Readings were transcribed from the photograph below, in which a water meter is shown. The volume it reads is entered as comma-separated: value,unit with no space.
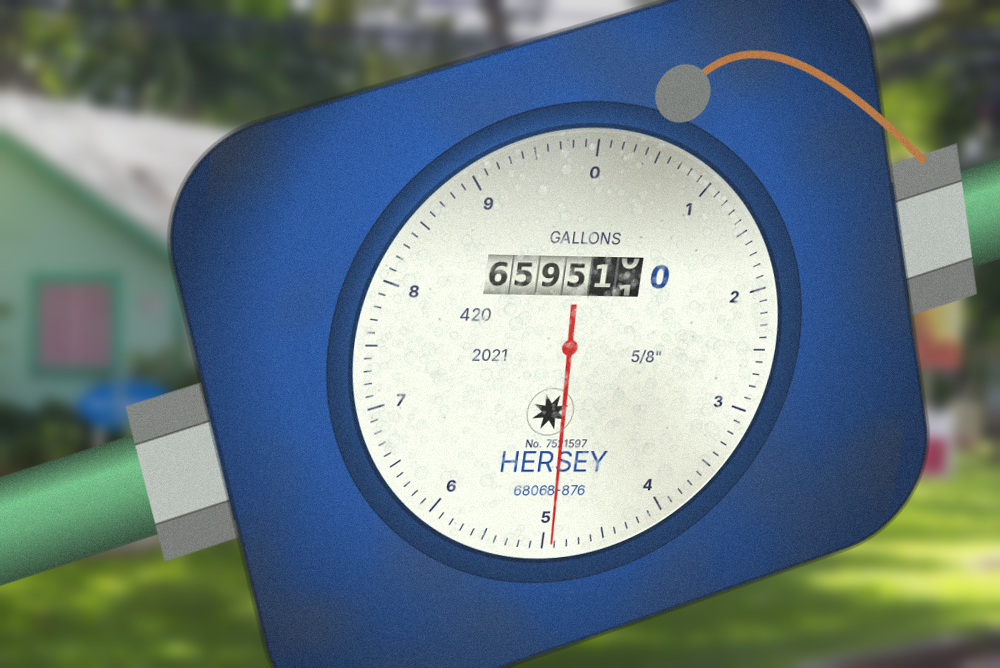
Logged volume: 6595104.9,gal
